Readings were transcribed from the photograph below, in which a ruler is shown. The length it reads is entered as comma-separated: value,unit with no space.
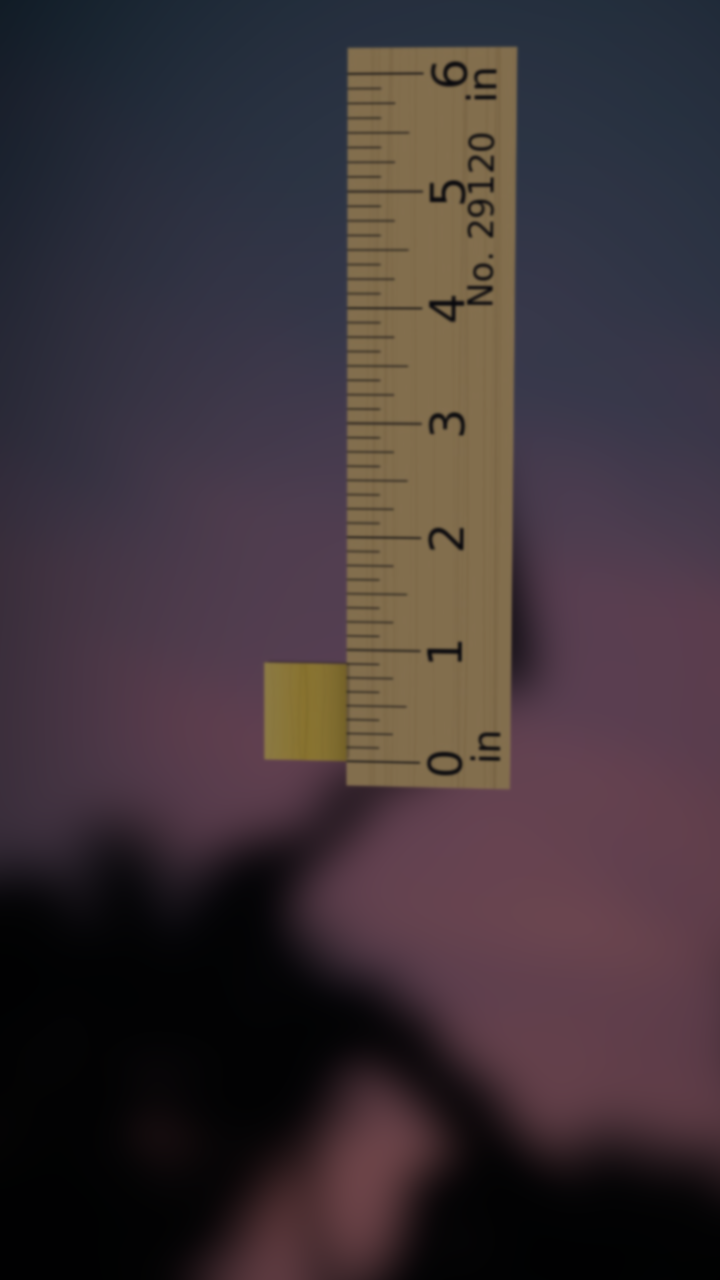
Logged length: 0.875,in
